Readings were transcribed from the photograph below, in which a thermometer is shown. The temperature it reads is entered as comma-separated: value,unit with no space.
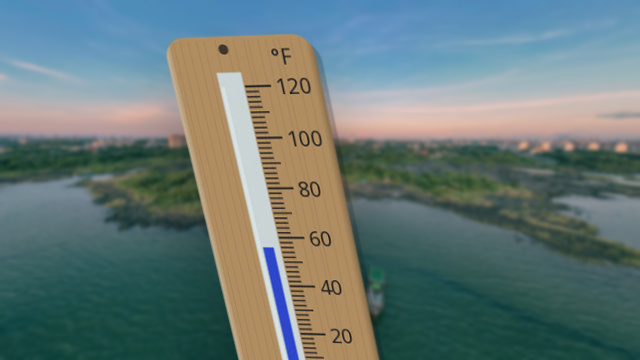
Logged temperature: 56,°F
